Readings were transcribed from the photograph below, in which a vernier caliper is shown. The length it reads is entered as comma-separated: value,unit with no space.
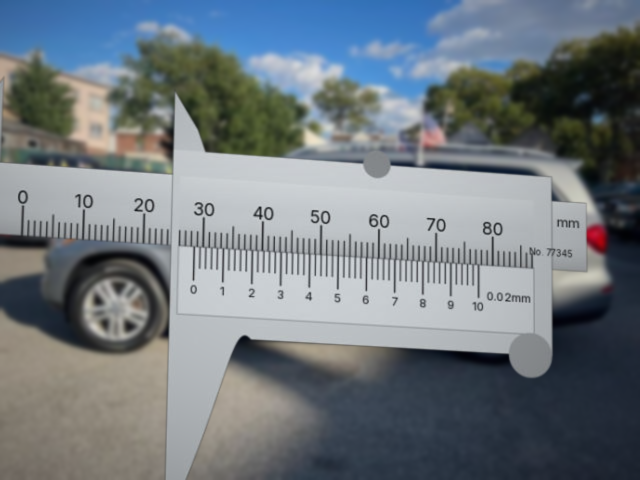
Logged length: 28.5,mm
